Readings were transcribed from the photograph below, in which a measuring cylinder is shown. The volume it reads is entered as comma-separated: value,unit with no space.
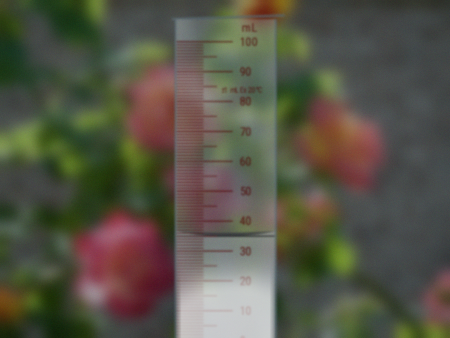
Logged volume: 35,mL
